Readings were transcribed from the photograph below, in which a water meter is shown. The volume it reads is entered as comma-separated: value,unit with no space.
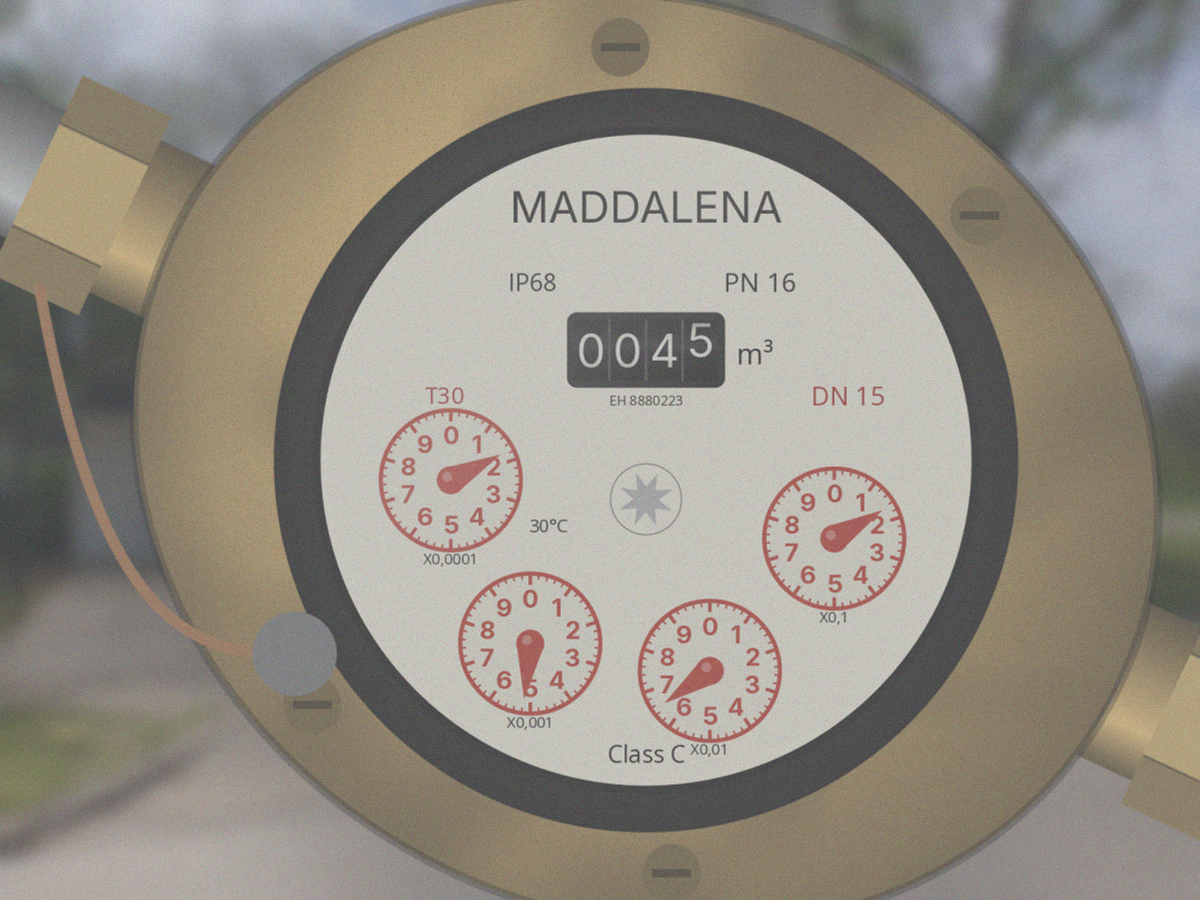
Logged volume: 45.1651,m³
